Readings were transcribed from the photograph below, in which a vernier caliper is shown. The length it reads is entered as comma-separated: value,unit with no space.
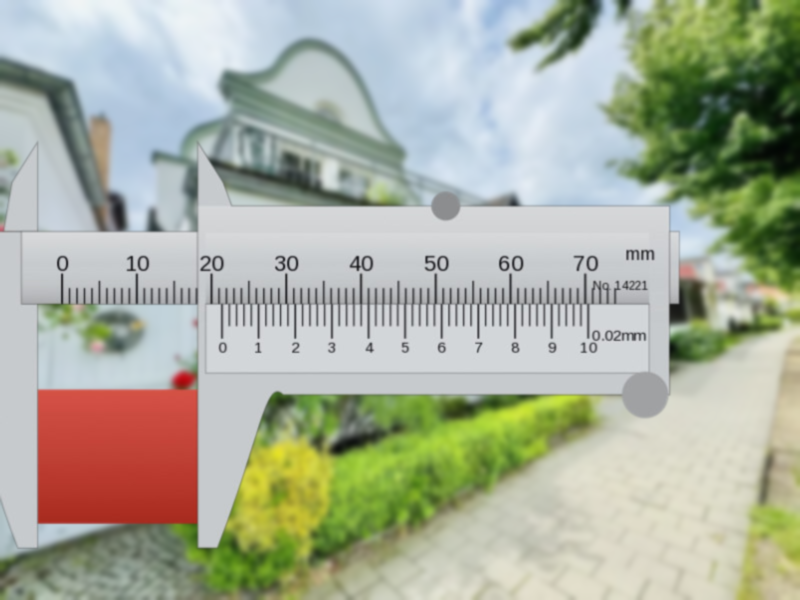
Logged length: 21.4,mm
